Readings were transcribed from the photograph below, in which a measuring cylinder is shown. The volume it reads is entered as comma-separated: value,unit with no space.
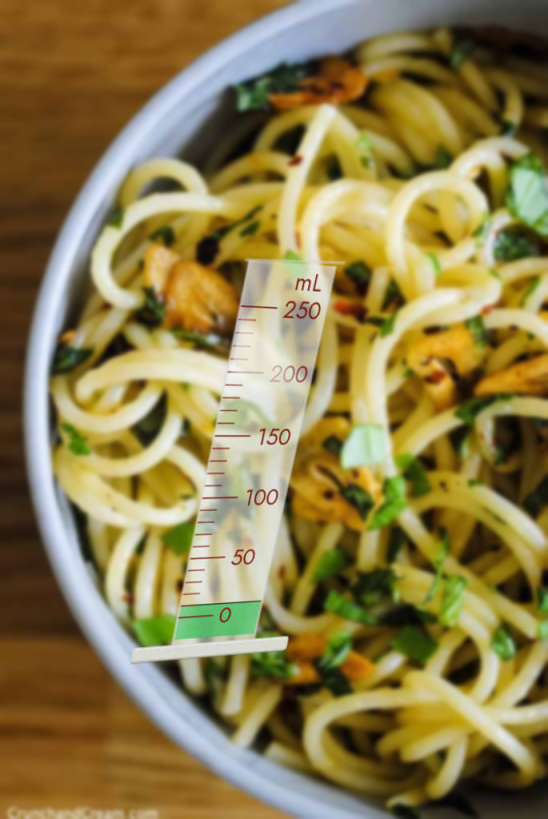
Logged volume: 10,mL
